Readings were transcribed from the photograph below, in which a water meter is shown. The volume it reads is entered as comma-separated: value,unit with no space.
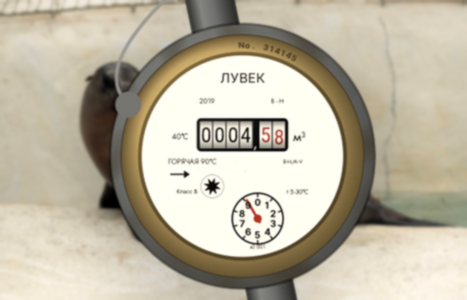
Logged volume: 4.579,m³
